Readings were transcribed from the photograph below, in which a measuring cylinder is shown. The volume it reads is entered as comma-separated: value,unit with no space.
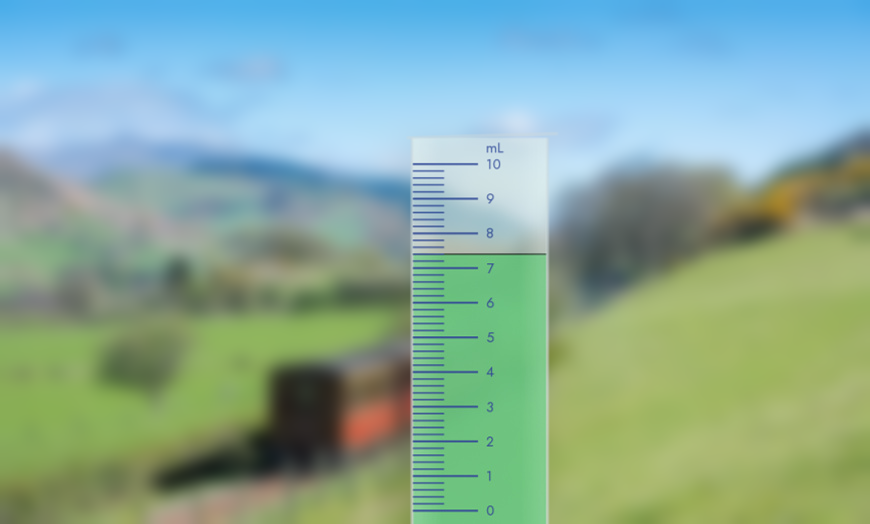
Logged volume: 7.4,mL
